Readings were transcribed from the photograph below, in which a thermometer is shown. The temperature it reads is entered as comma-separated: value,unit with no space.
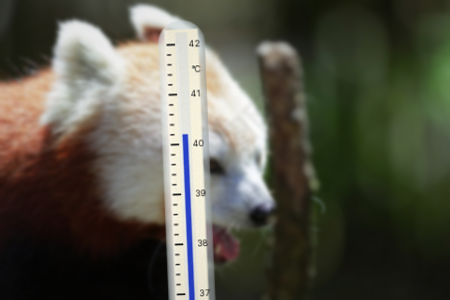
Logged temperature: 40.2,°C
